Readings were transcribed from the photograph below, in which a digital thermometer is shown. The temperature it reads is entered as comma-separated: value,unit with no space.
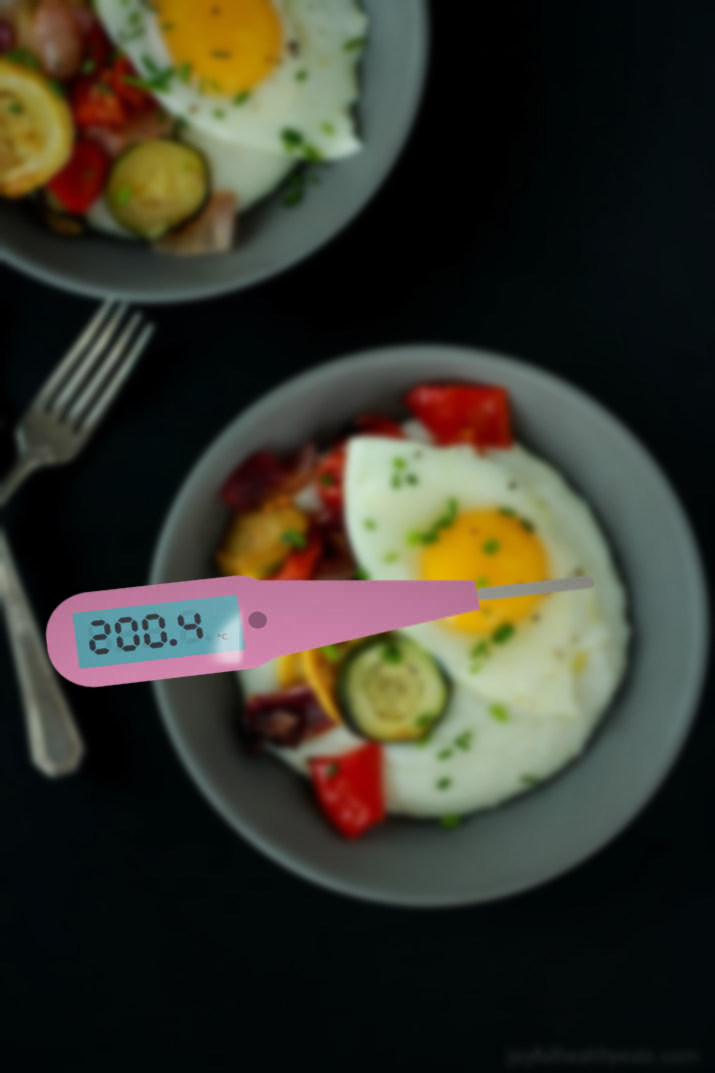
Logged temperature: 200.4,°C
